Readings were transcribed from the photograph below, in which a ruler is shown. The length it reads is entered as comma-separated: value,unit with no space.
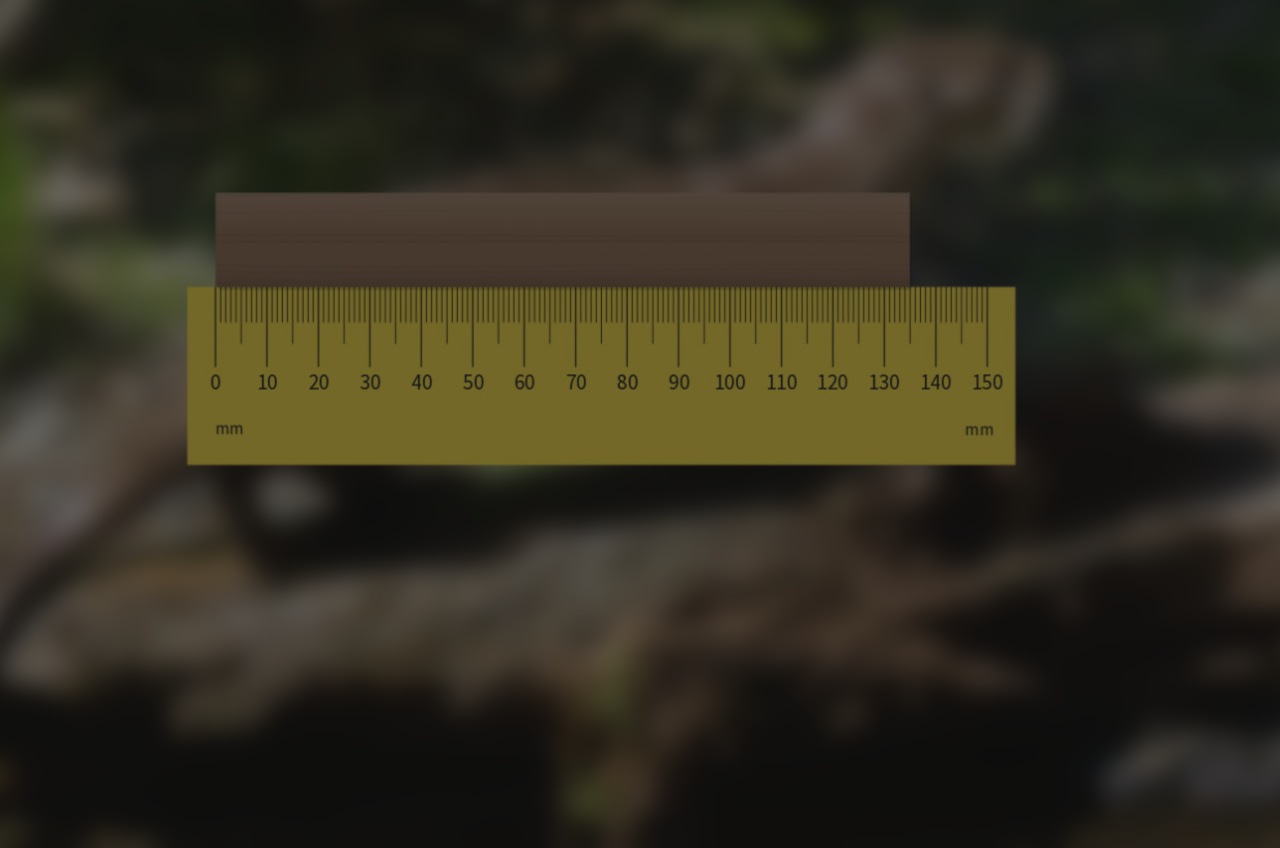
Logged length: 135,mm
